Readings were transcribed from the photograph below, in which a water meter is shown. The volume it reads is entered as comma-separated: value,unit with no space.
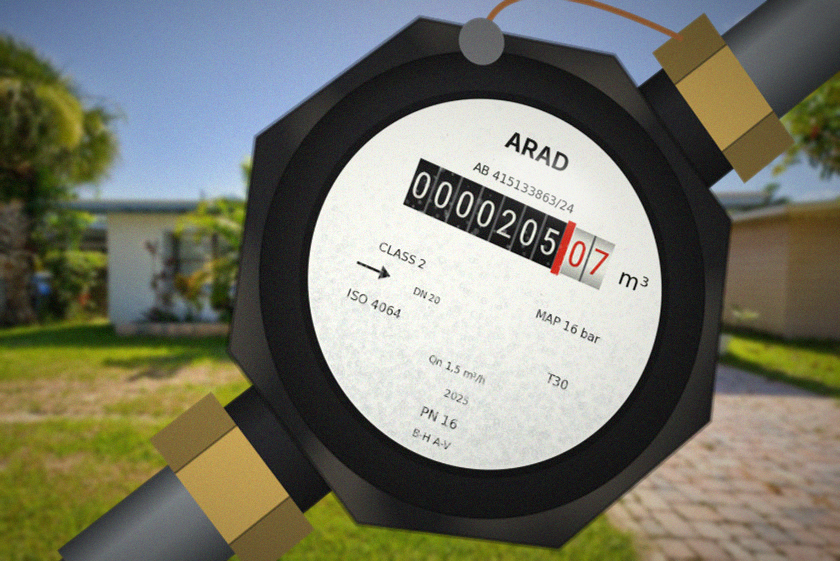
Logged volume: 205.07,m³
